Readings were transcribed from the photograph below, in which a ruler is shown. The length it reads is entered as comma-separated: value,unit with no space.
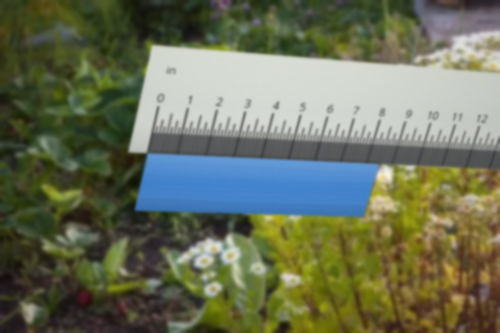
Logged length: 8.5,in
